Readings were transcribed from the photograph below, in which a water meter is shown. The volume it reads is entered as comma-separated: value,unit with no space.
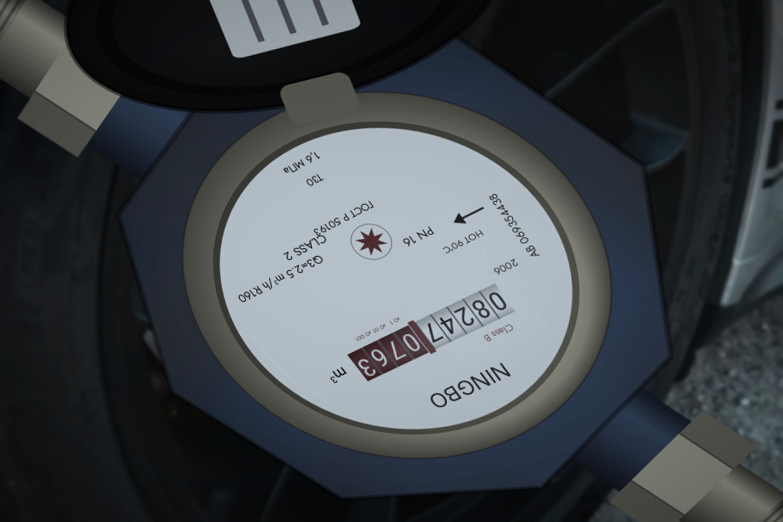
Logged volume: 8247.0763,m³
